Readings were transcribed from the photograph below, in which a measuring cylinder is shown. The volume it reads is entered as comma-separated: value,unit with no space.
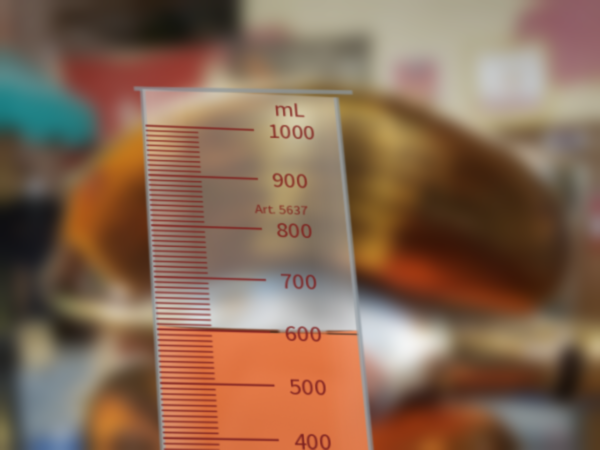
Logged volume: 600,mL
